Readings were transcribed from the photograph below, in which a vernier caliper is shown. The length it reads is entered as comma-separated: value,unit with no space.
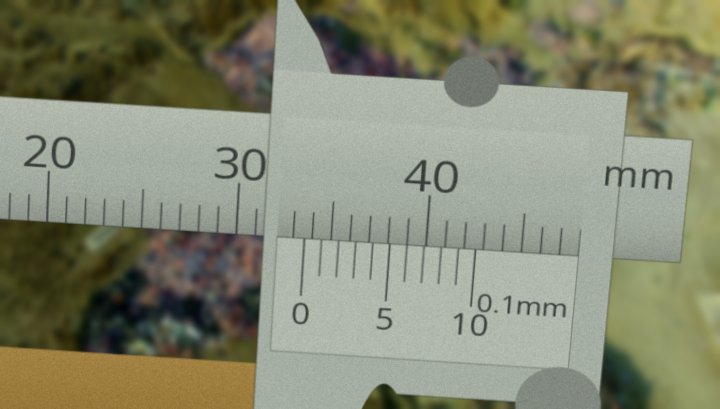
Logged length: 33.6,mm
